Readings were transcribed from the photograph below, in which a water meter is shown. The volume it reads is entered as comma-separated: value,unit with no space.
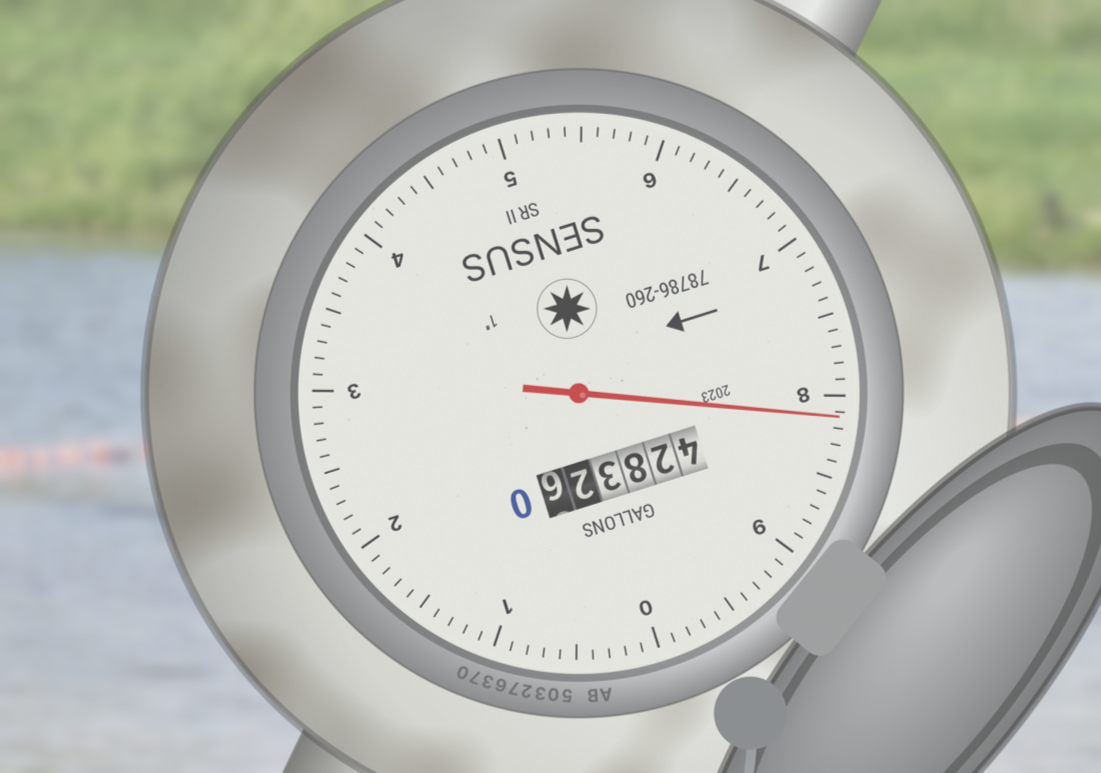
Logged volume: 4283258.1,gal
